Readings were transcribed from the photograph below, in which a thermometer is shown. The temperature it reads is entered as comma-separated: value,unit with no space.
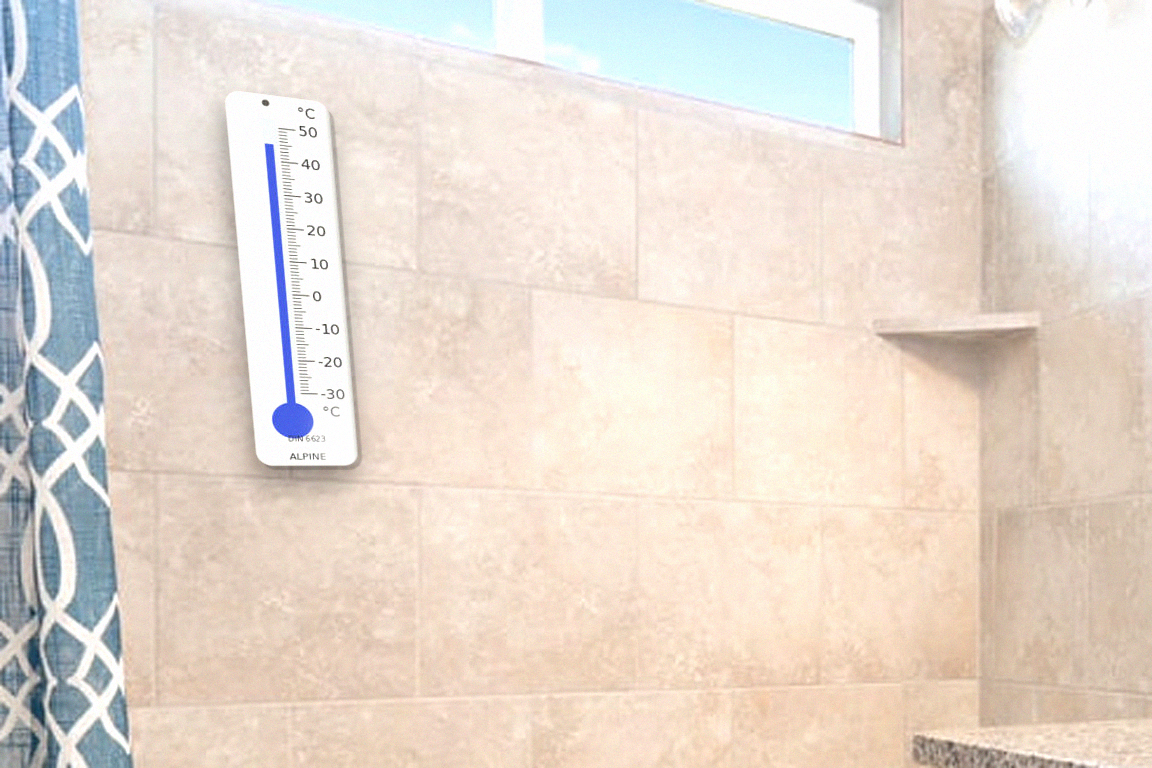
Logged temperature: 45,°C
